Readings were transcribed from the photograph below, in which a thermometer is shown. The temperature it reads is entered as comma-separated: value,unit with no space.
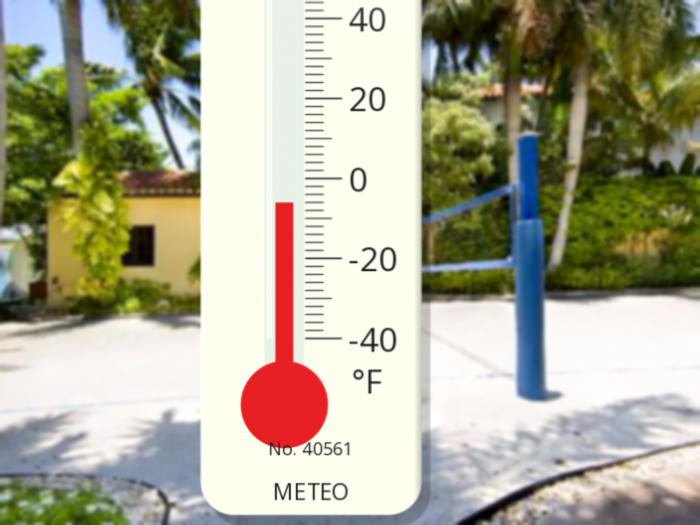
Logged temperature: -6,°F
